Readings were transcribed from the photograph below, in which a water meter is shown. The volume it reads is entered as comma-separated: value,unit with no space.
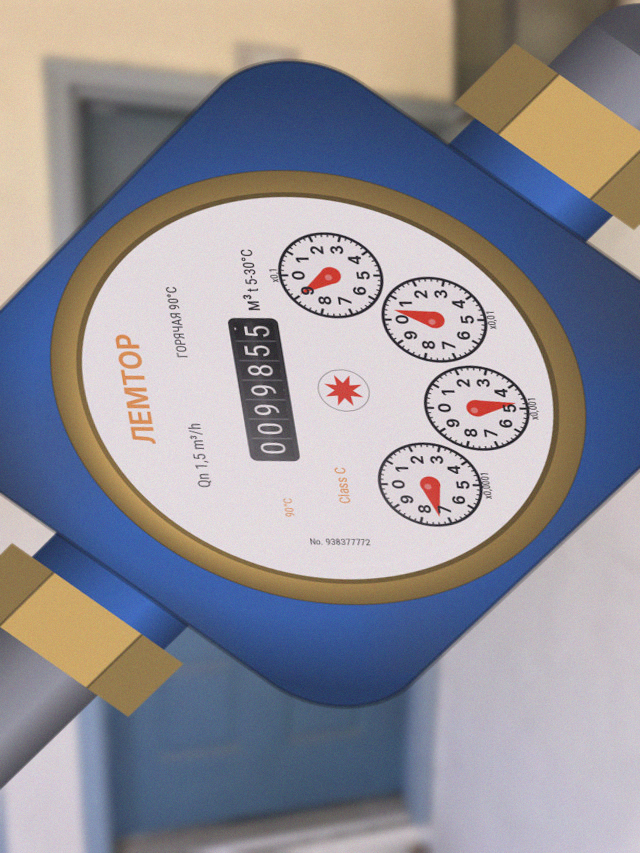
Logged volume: 99854.9047,m³
